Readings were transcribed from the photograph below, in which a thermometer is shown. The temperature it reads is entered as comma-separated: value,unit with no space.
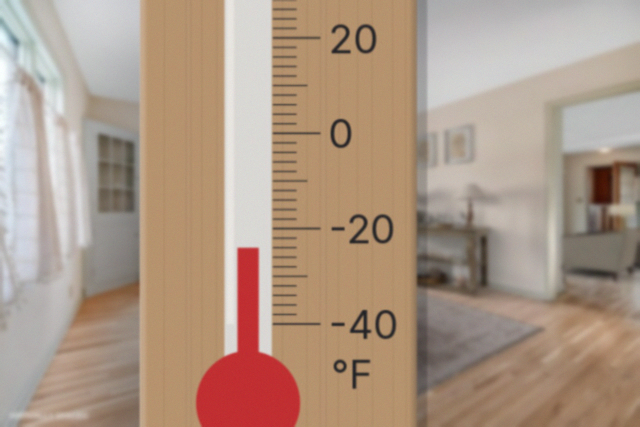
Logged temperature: -24,°F
